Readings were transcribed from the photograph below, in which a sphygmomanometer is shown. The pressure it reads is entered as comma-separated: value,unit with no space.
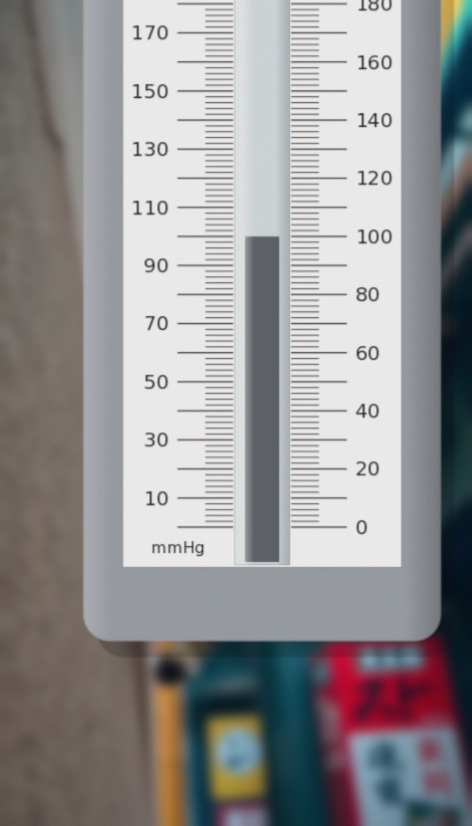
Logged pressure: 100,mmHg
